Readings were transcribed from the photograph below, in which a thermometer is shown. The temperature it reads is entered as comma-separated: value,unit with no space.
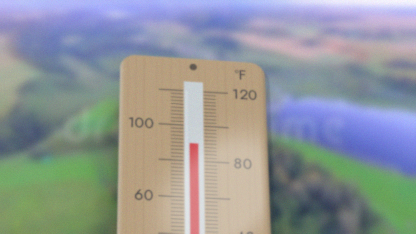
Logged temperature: 90,°F
